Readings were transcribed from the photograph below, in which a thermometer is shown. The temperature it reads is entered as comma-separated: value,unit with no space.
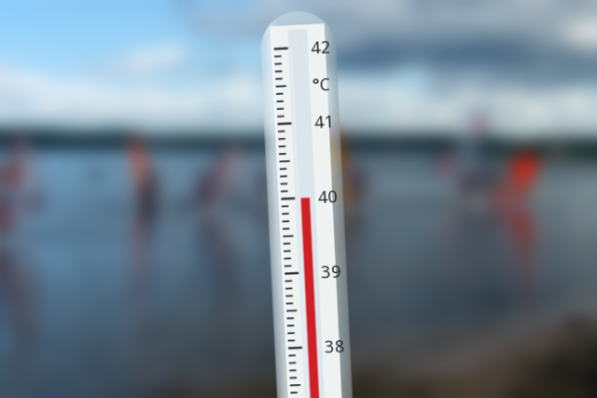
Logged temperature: 40,°C
